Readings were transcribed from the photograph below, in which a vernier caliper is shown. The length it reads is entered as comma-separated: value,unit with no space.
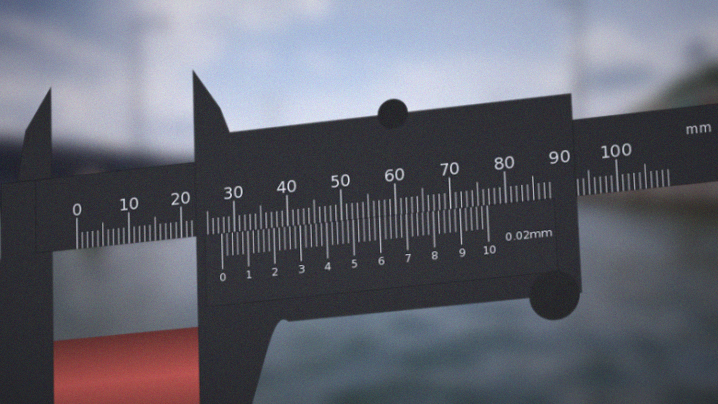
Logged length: 27.6,mm
